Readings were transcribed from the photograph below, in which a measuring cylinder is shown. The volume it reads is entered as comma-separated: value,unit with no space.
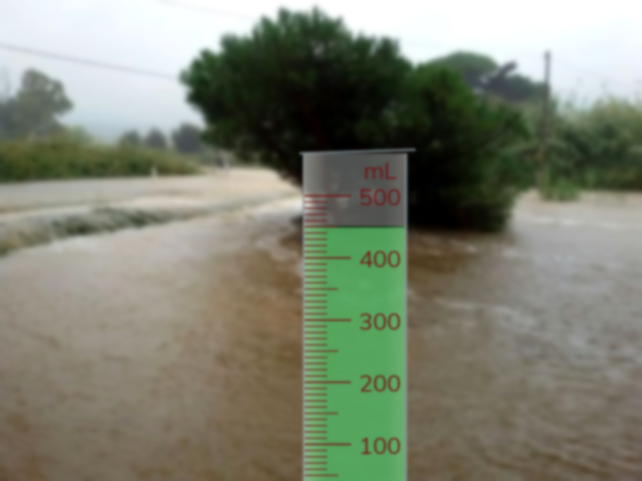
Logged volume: 450,mL
